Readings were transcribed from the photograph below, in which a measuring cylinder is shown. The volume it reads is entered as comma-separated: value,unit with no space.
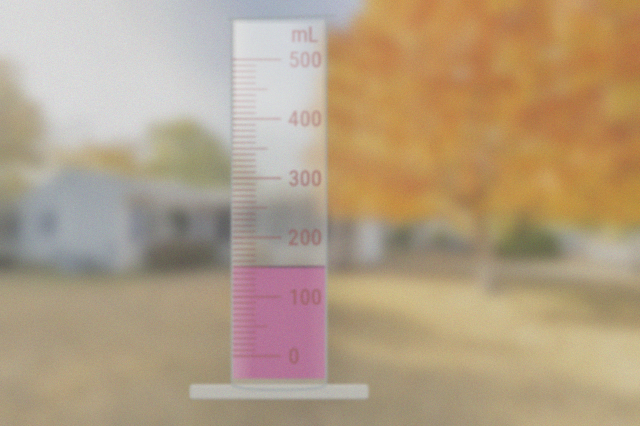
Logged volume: 150,mL
